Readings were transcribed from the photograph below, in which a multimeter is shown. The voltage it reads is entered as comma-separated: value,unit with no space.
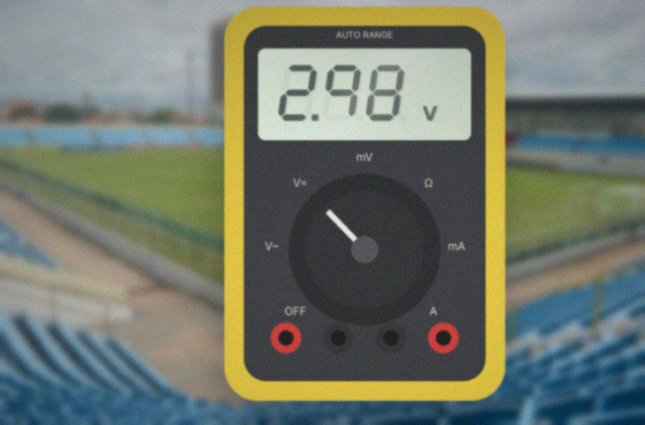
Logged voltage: 2.98,V
